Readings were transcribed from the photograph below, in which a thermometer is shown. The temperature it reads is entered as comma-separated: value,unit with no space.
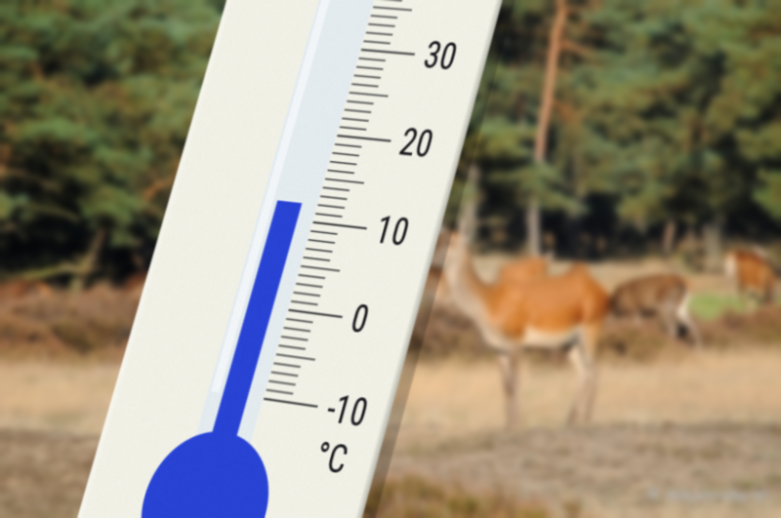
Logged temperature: 12,°C
